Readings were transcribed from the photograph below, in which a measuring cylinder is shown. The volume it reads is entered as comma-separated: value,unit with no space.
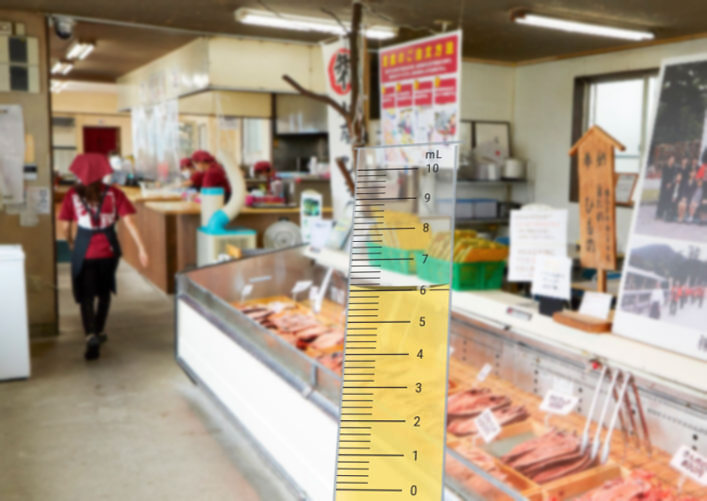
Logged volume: 6,mL
